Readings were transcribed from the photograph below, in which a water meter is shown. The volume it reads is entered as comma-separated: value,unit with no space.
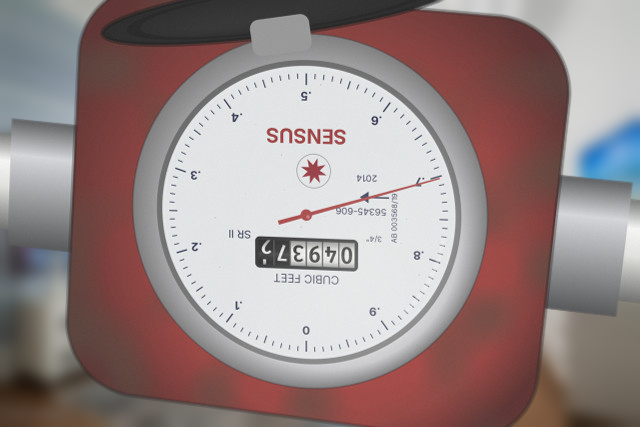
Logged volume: 49371.70,ft³
